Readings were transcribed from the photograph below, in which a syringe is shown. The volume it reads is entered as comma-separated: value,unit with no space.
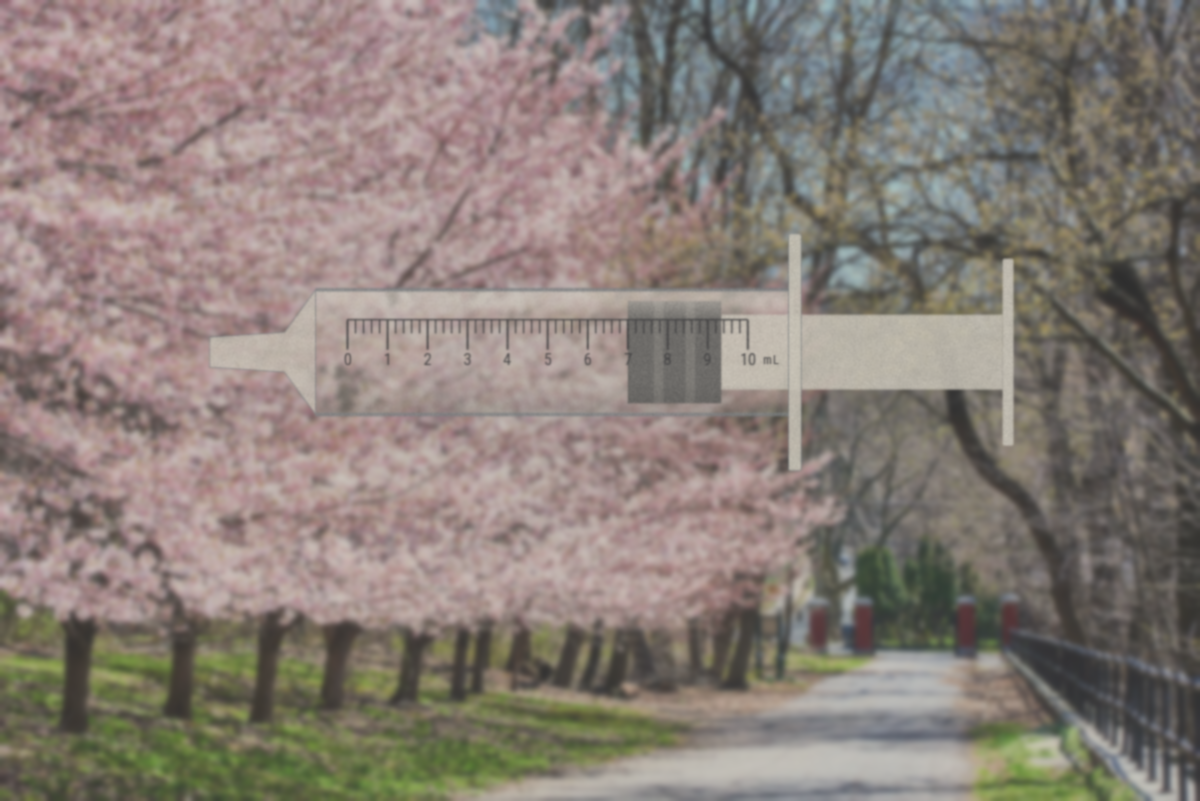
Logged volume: 7,mL
